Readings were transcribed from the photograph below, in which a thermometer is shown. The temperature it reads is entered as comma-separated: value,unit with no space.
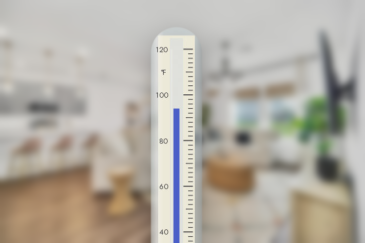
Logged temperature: 94,°F
